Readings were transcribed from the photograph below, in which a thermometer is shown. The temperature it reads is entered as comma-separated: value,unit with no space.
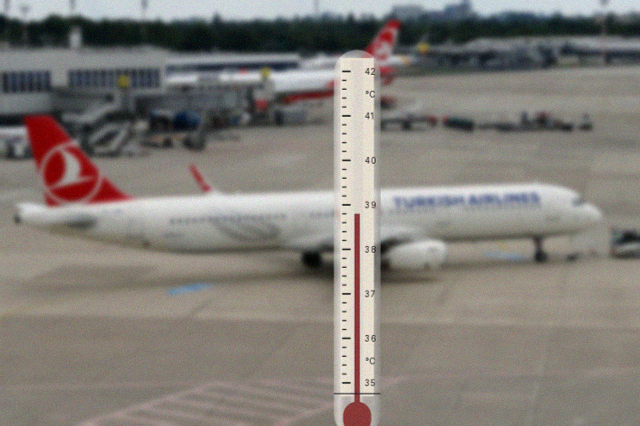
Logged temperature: 38.8,°C
